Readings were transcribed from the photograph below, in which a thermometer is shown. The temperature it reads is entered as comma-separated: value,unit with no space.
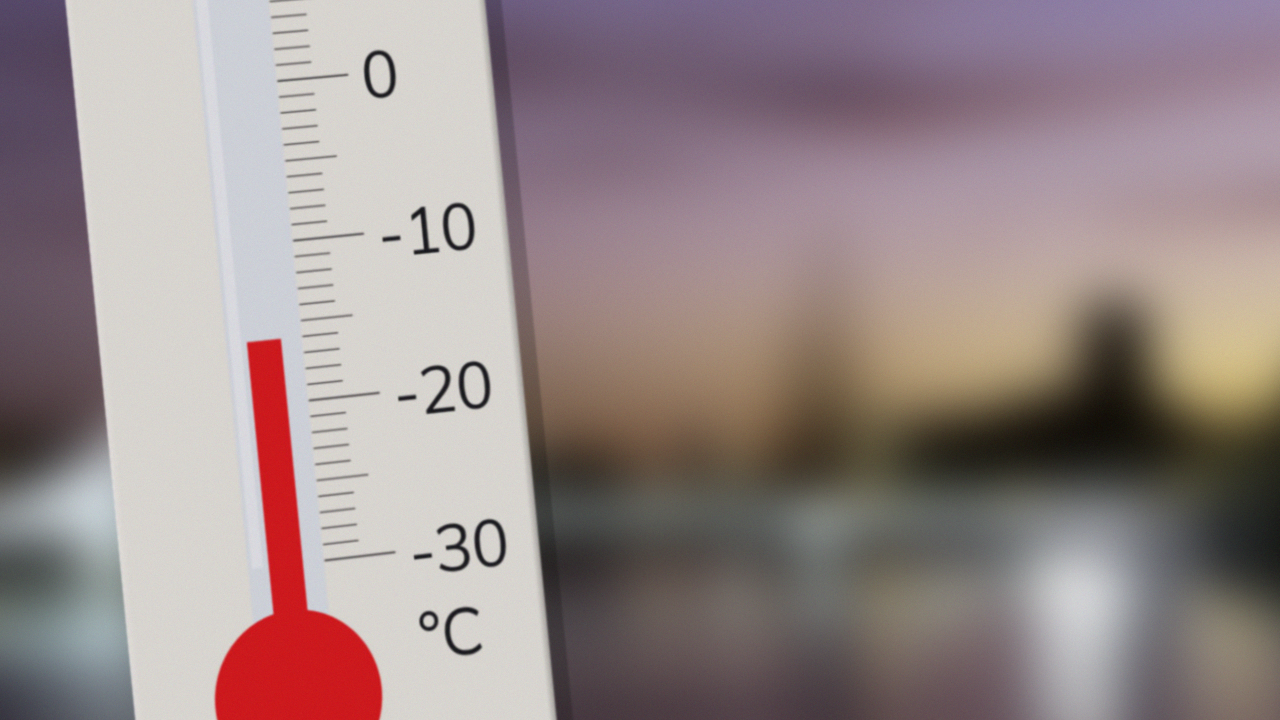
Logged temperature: -16,°C
